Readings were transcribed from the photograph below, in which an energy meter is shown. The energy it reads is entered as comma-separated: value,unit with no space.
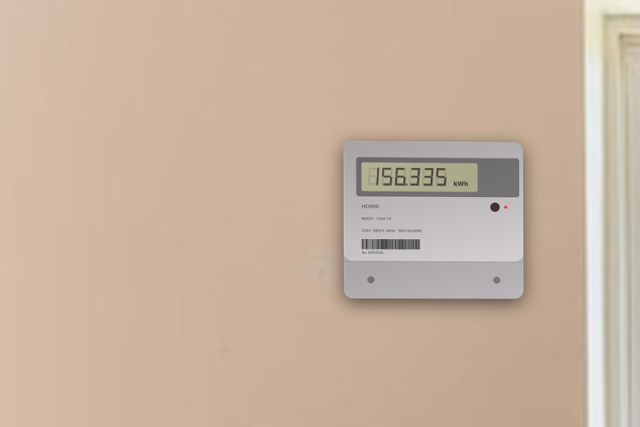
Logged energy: 156.335,kWh
